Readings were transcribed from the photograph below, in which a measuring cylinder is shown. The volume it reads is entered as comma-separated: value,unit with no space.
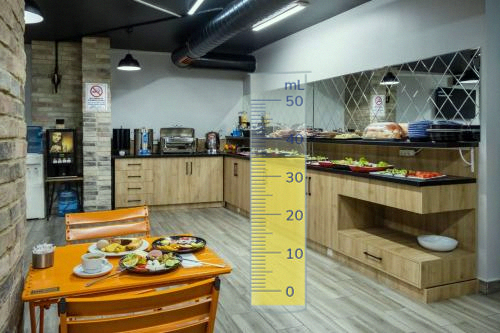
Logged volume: 35,mL
